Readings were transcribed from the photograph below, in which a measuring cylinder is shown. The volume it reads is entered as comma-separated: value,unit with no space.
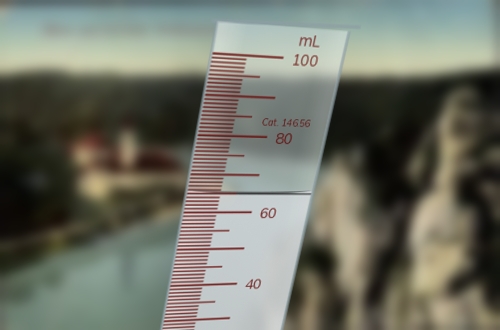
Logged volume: 65,mL
